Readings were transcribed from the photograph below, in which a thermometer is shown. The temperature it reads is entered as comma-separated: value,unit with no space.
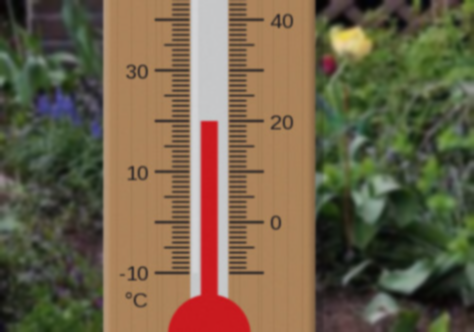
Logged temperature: 20,°C
